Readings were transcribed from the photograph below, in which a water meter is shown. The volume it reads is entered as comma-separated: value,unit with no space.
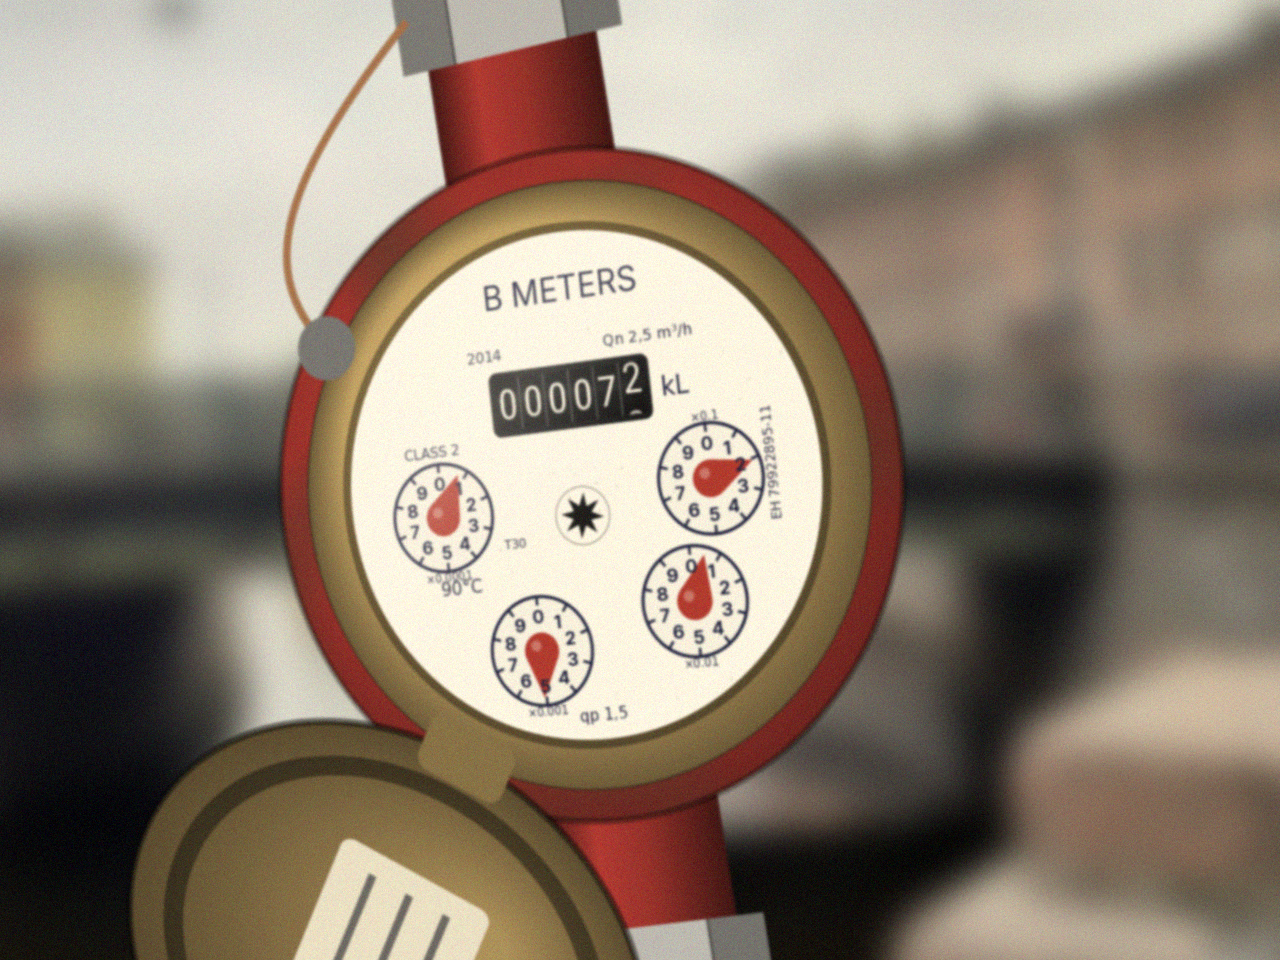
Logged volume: 72.2050,kL
